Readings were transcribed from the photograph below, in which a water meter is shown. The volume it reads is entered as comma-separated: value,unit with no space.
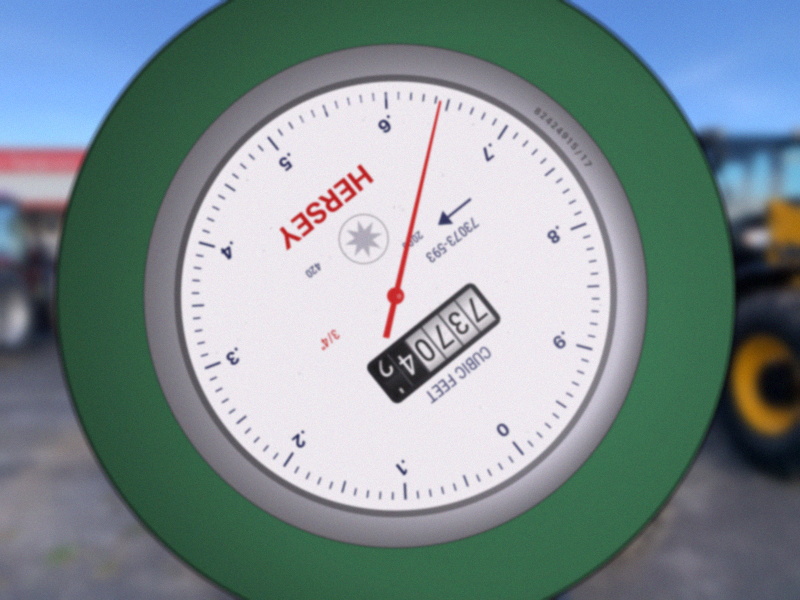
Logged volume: 737041.64,ft³
